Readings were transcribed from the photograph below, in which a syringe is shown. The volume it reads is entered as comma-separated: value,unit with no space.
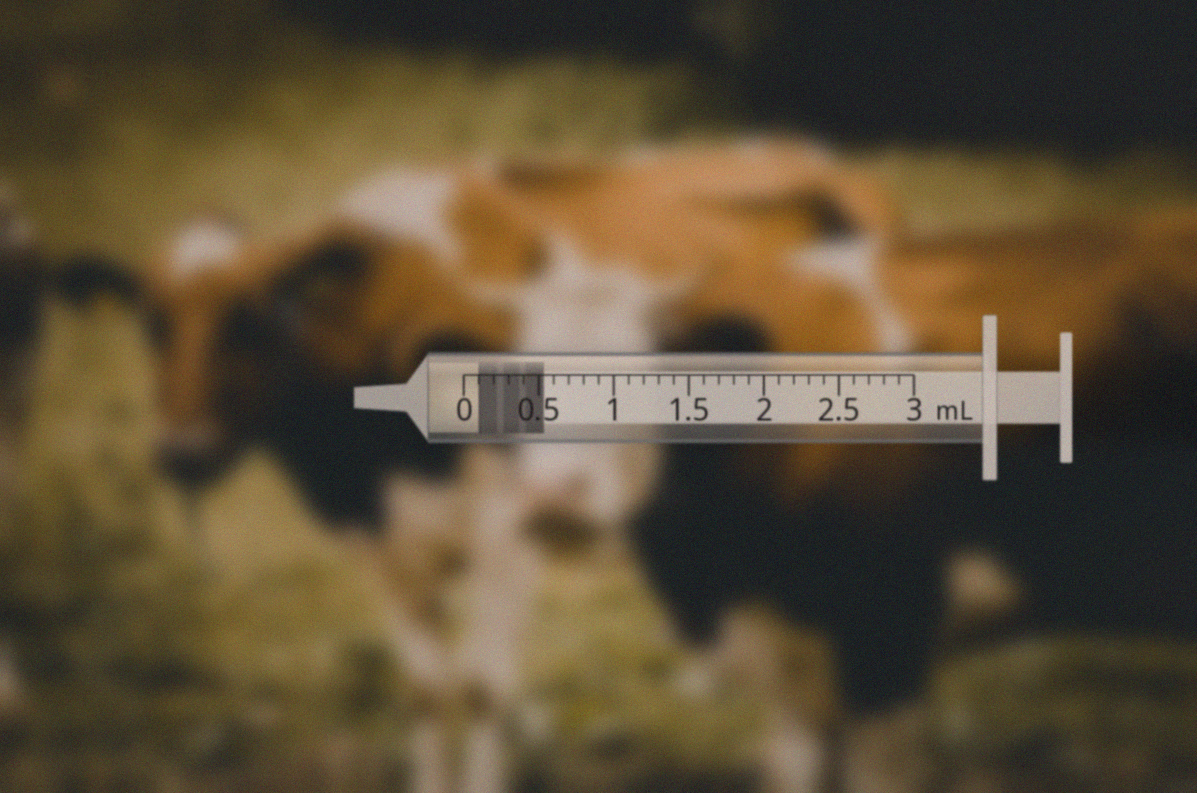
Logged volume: 0.1,mL
